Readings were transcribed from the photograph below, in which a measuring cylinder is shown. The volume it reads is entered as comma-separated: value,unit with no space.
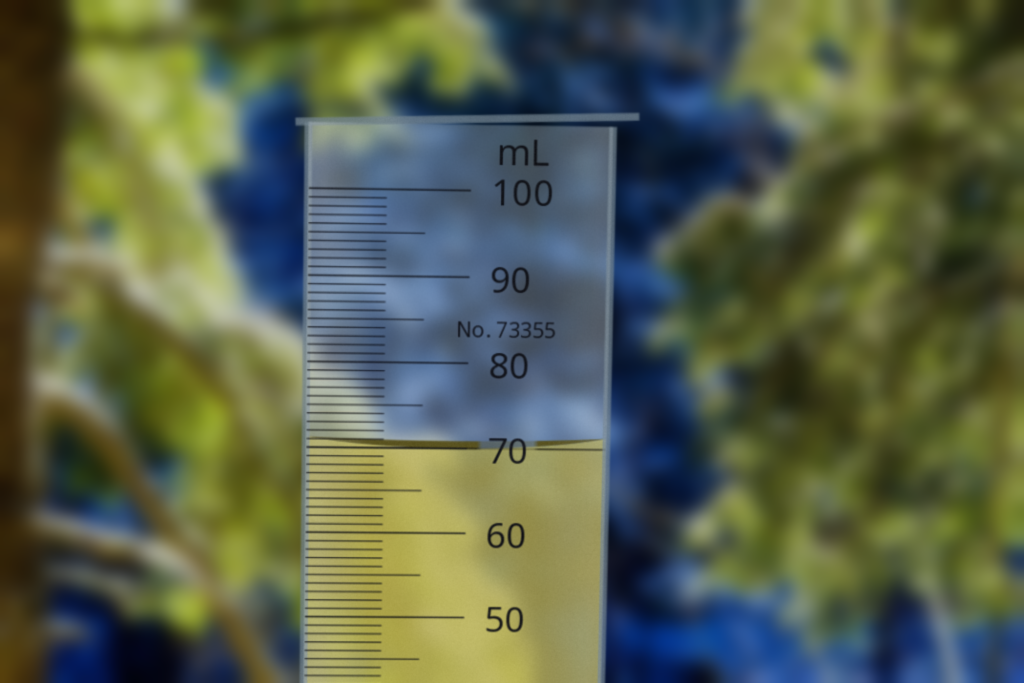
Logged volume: 70,mL
